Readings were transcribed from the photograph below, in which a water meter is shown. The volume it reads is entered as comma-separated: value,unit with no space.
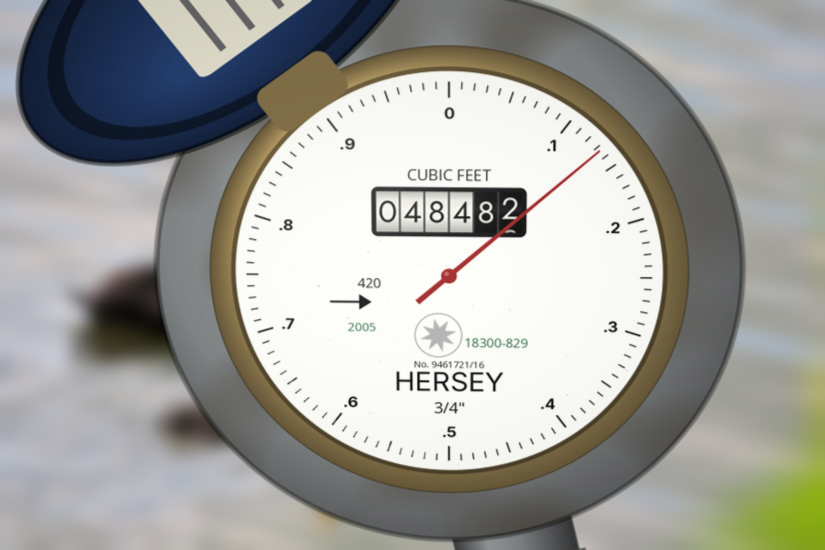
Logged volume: 48482.13,ft³
